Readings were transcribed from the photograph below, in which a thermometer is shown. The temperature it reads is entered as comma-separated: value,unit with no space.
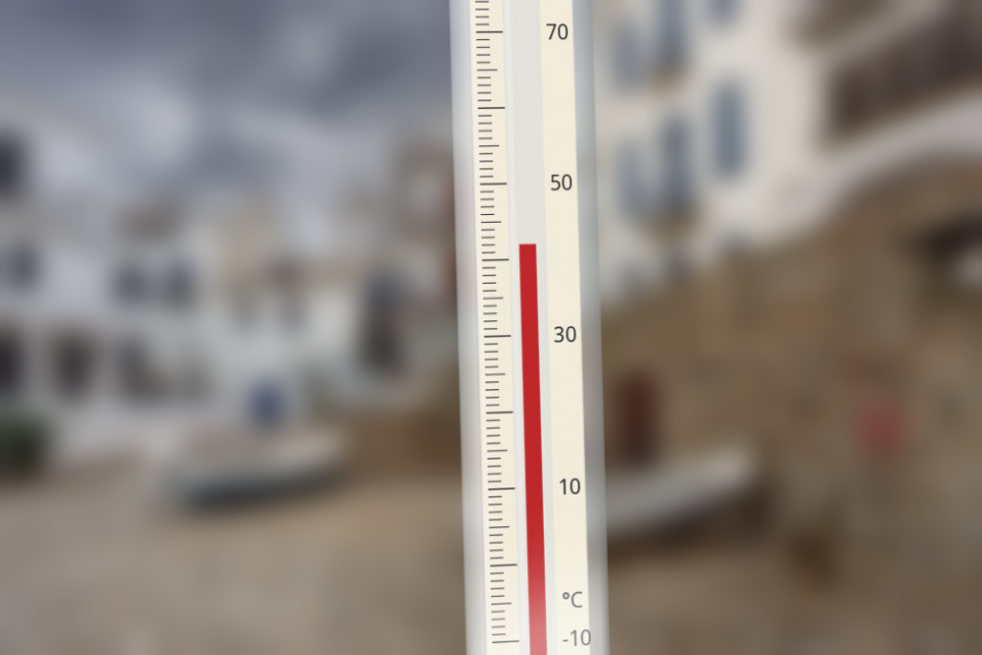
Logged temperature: 42,°C
